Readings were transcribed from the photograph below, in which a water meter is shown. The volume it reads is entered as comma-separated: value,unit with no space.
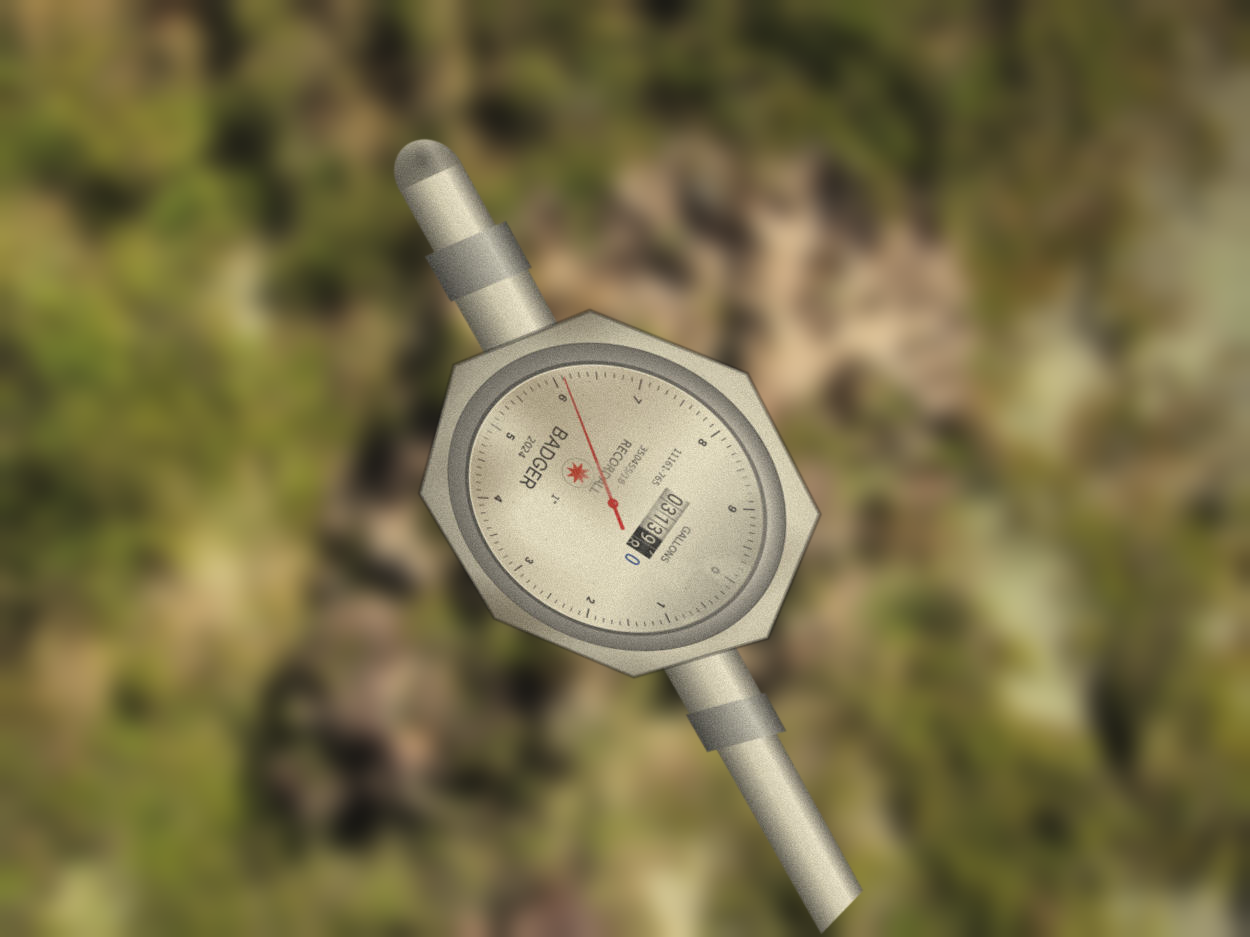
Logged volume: 313976.1,gal
